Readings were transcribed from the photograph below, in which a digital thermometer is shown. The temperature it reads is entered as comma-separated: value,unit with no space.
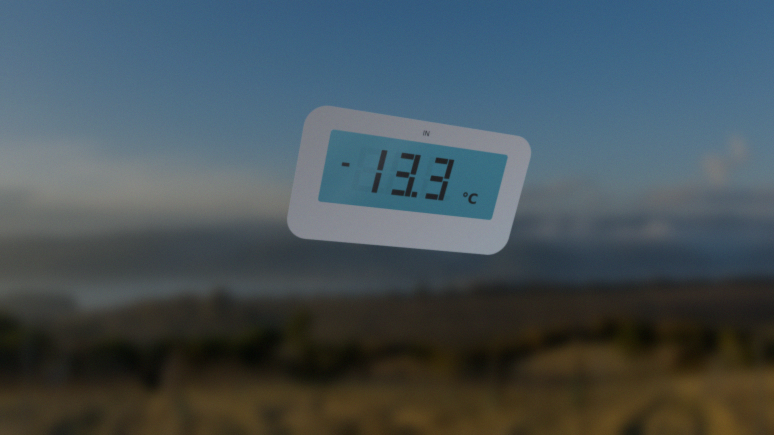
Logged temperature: -13.3,°C
